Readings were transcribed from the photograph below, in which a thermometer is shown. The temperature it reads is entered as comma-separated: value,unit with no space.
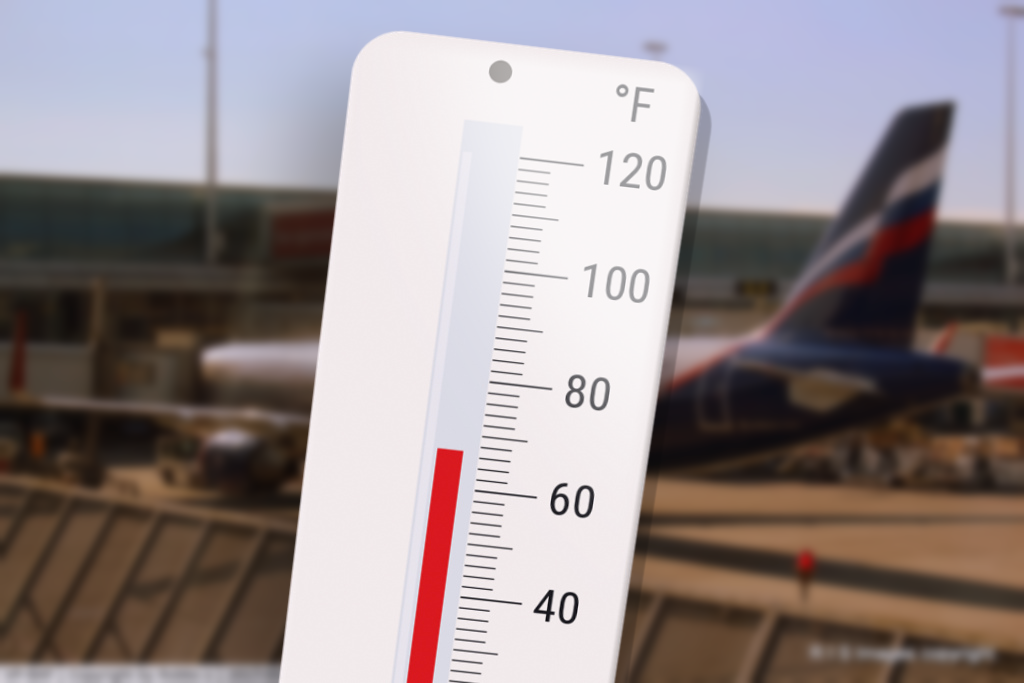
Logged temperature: 67,°F
